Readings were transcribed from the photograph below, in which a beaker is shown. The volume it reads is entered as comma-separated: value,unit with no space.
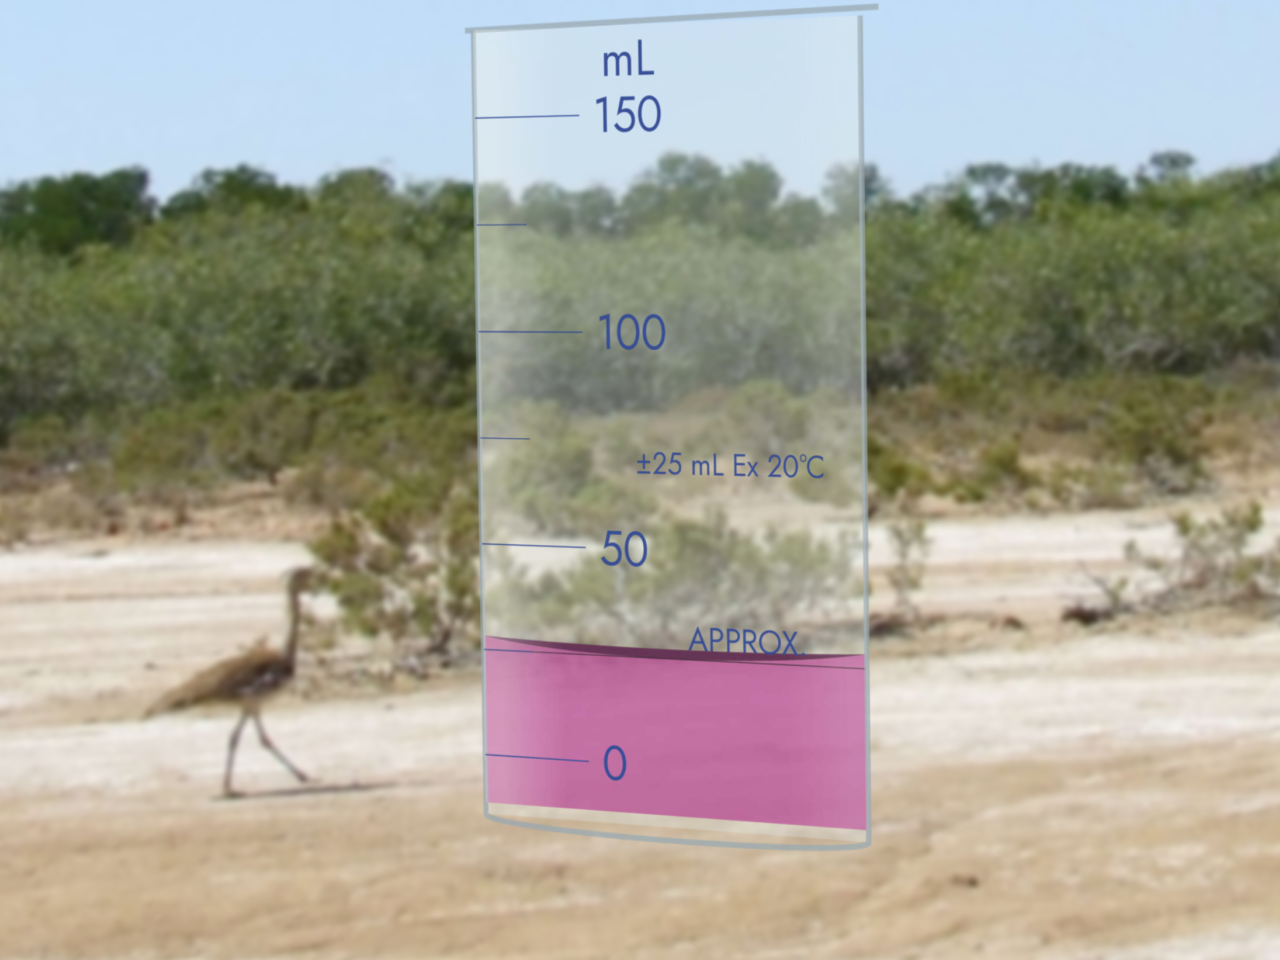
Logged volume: 25,mL
